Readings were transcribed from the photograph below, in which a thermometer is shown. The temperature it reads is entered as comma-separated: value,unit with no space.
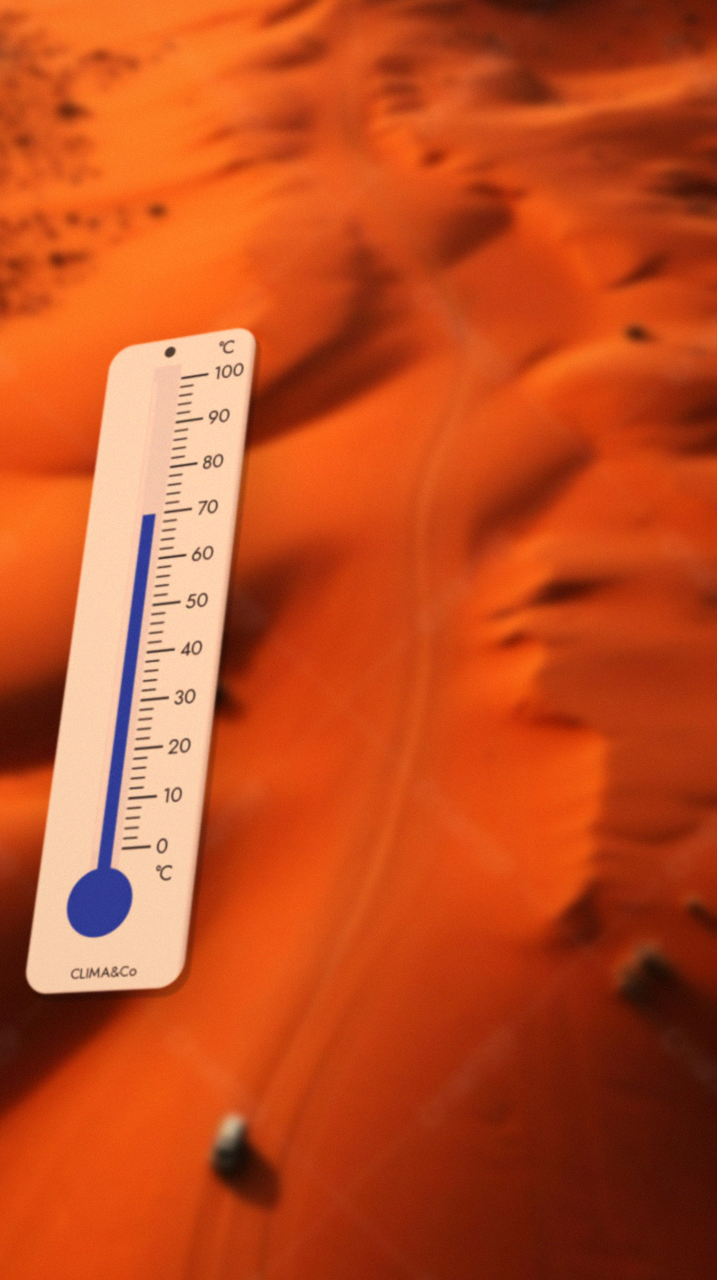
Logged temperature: 70,°C
